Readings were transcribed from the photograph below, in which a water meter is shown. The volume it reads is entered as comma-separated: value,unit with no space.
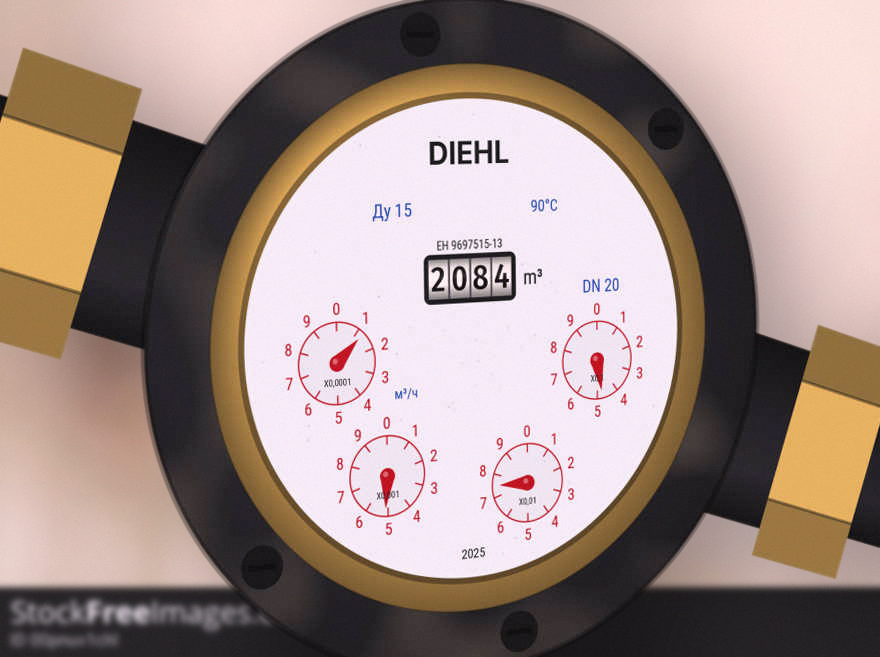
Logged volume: 2084.4751,m³
